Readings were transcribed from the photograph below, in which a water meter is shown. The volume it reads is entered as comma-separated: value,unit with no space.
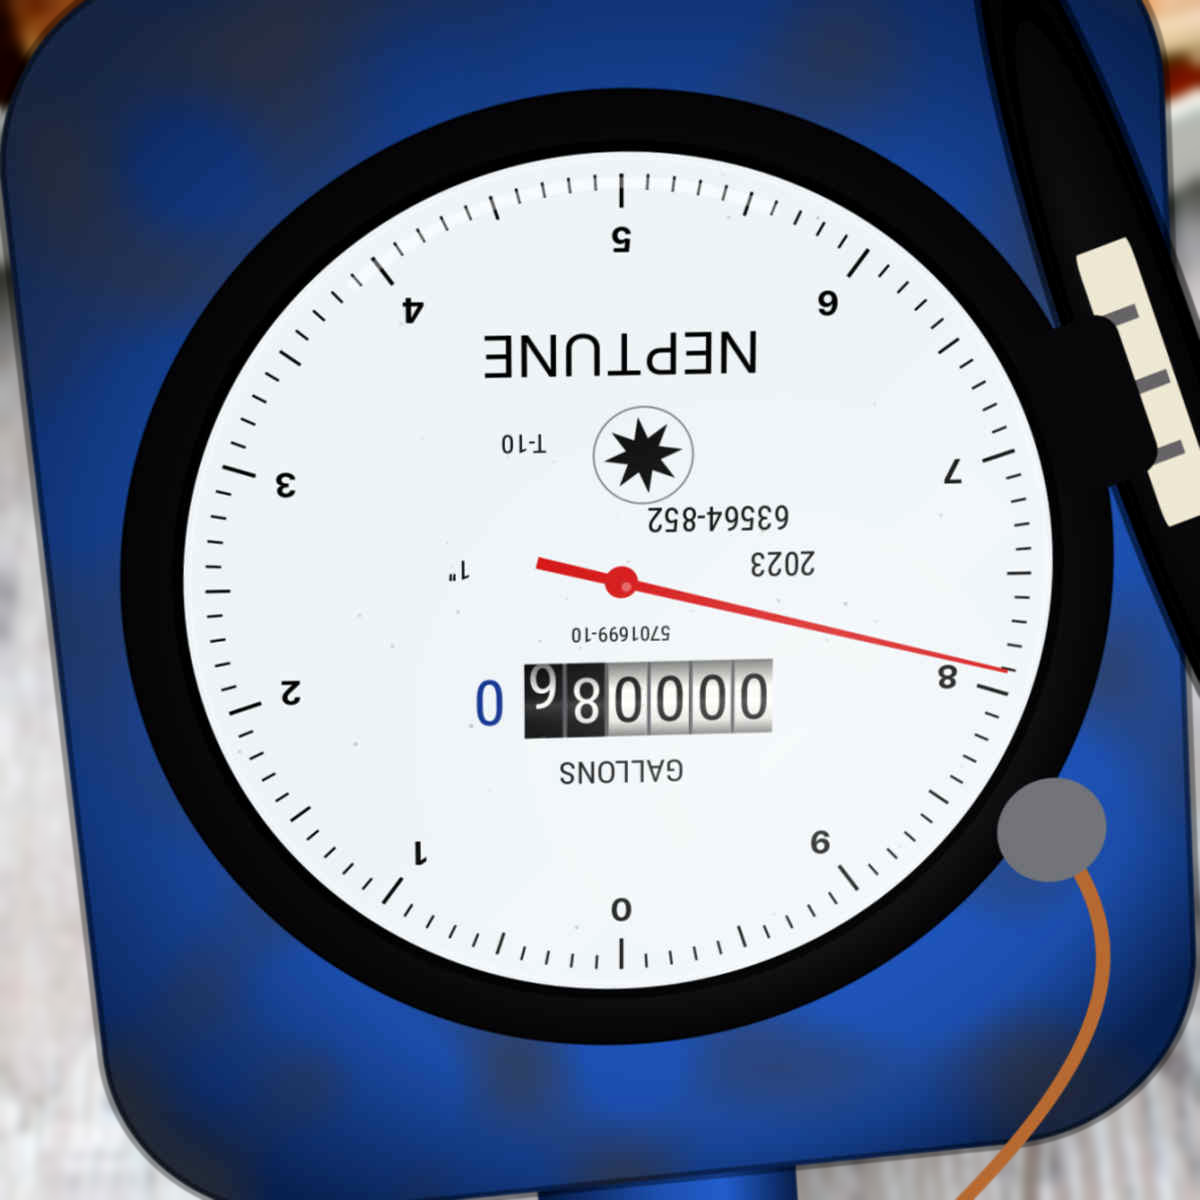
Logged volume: 857.9,gal
